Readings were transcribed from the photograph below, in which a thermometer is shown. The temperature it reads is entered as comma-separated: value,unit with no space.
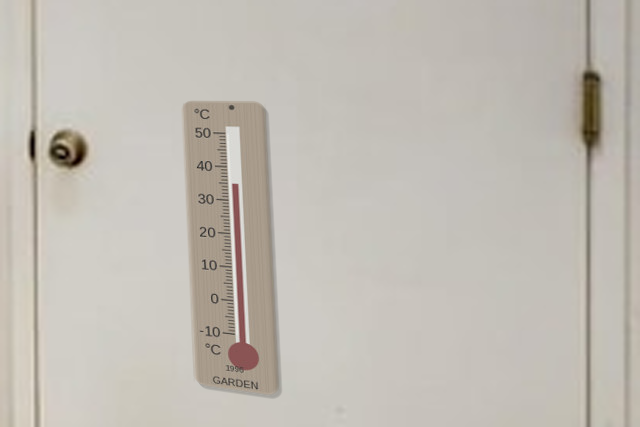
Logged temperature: 35,°C
